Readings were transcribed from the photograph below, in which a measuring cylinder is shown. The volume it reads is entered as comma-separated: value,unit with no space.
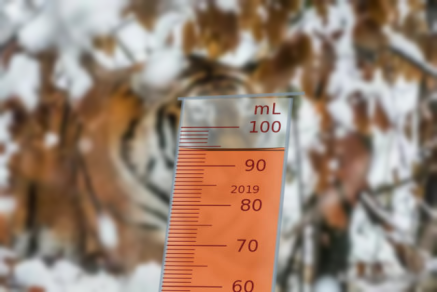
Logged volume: 94,mL
